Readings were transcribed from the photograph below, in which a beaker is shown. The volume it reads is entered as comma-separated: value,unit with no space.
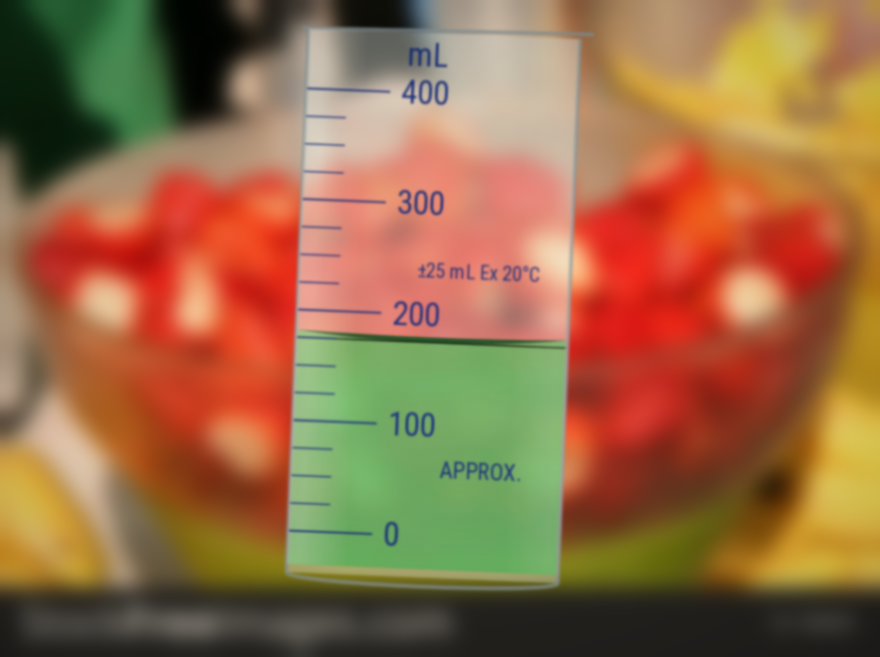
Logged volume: 175,mL
